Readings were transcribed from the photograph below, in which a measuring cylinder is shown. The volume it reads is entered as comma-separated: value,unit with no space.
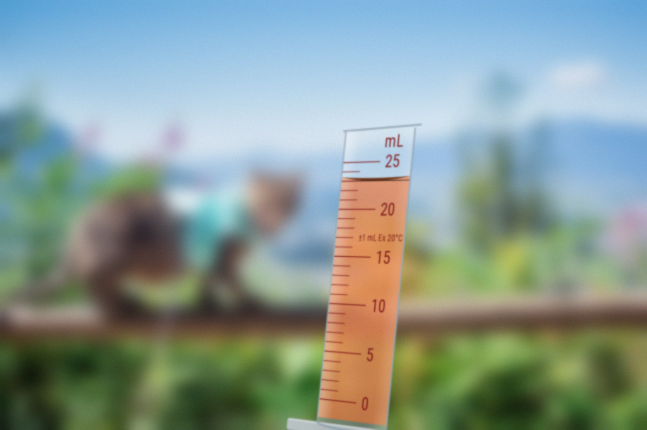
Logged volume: 23,mL
